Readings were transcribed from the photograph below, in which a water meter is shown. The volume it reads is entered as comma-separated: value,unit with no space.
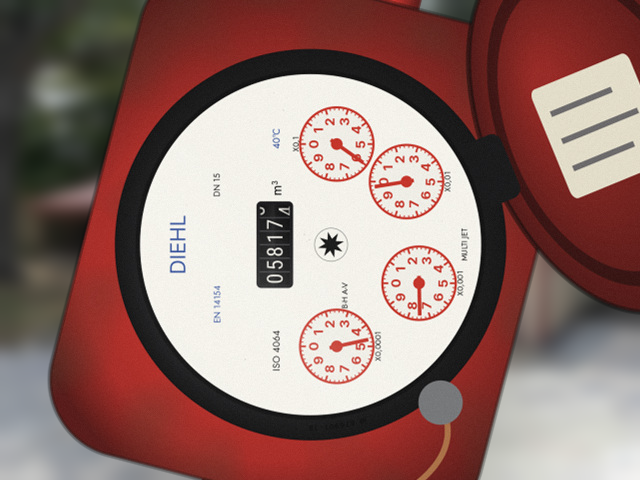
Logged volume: 58173.5974,m³
